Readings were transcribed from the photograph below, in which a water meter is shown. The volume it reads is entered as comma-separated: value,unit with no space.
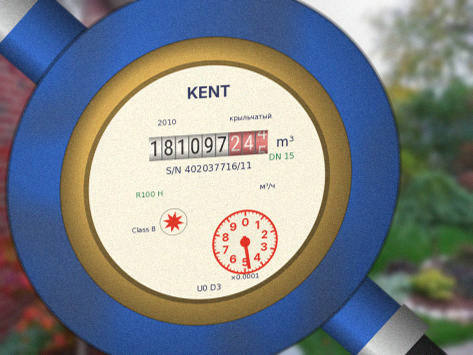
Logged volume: 181097.2444,m³
